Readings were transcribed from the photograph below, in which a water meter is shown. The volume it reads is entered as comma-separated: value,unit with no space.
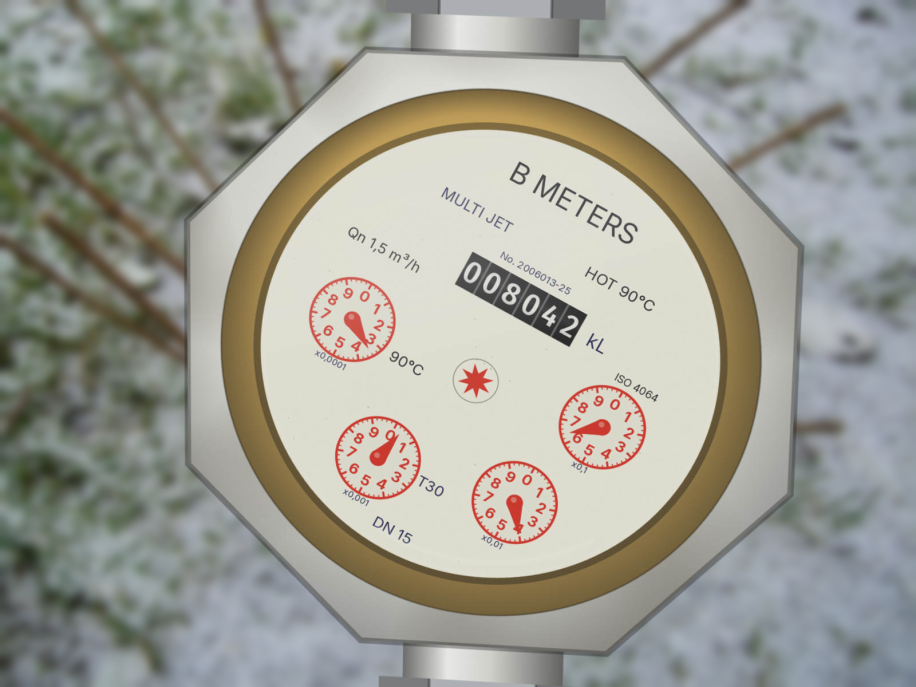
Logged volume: 8042.6403,kL
